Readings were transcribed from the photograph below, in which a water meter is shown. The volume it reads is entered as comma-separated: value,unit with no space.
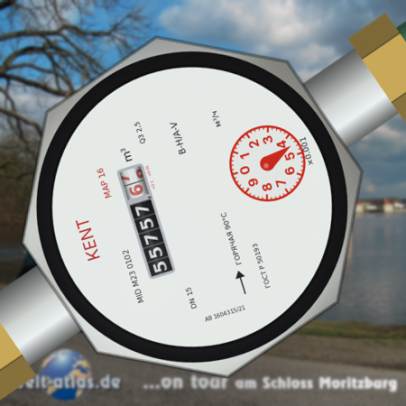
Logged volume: 55757.674,m³
